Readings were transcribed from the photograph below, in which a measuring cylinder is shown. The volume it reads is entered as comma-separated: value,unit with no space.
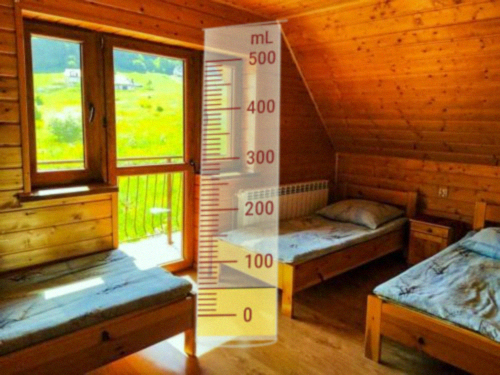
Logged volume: 50,mL
